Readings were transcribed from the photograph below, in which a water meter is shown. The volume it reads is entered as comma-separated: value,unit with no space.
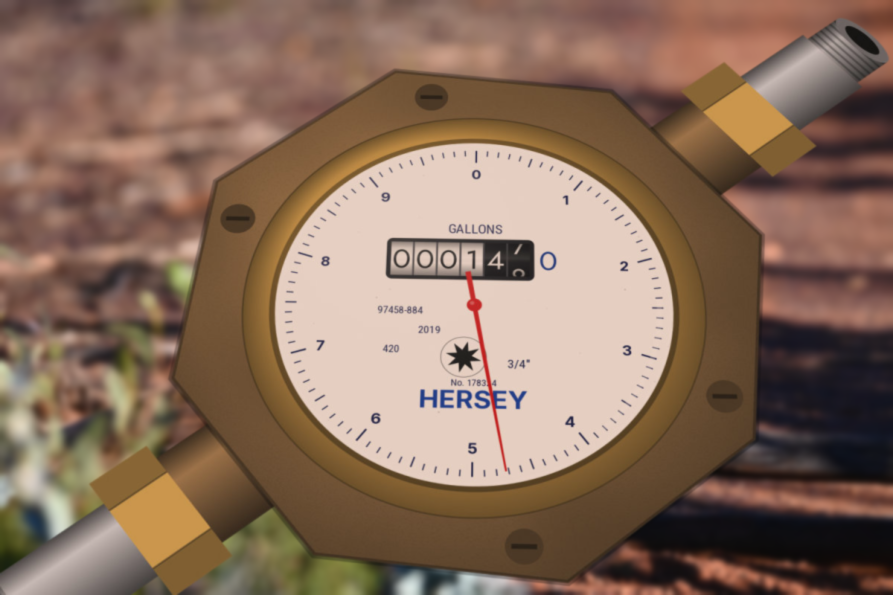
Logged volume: 1474.7,gal
